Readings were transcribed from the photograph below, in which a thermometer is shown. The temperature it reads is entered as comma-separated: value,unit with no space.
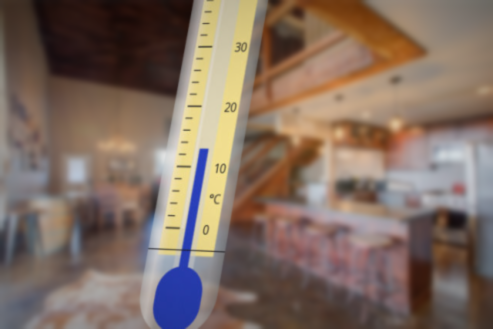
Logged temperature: 13,°C
